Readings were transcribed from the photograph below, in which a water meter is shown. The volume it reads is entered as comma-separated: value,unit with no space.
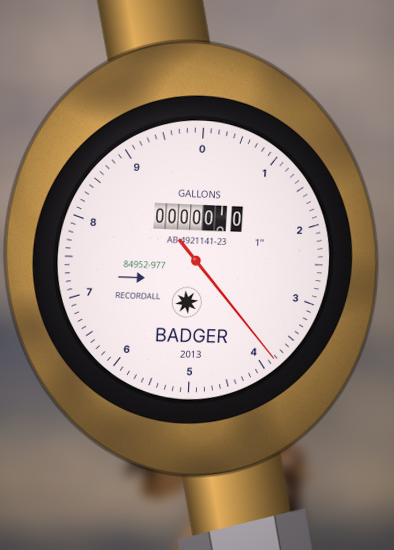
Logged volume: 13.8,gal
